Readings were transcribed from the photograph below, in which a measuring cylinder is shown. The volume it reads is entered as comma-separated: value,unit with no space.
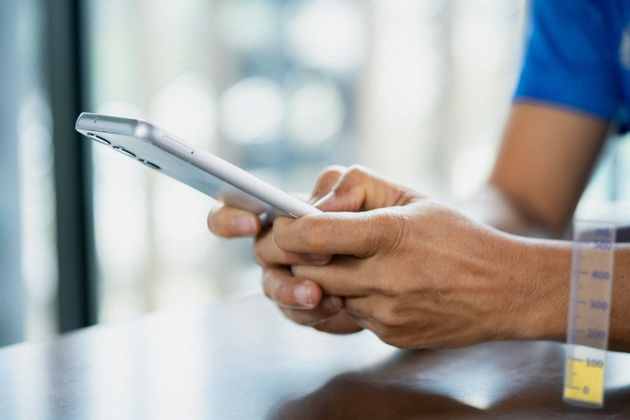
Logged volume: 100,mL
